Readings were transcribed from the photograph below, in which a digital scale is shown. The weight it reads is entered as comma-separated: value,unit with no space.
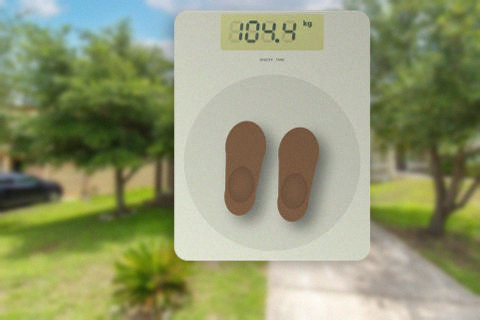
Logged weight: 104.4,kg
